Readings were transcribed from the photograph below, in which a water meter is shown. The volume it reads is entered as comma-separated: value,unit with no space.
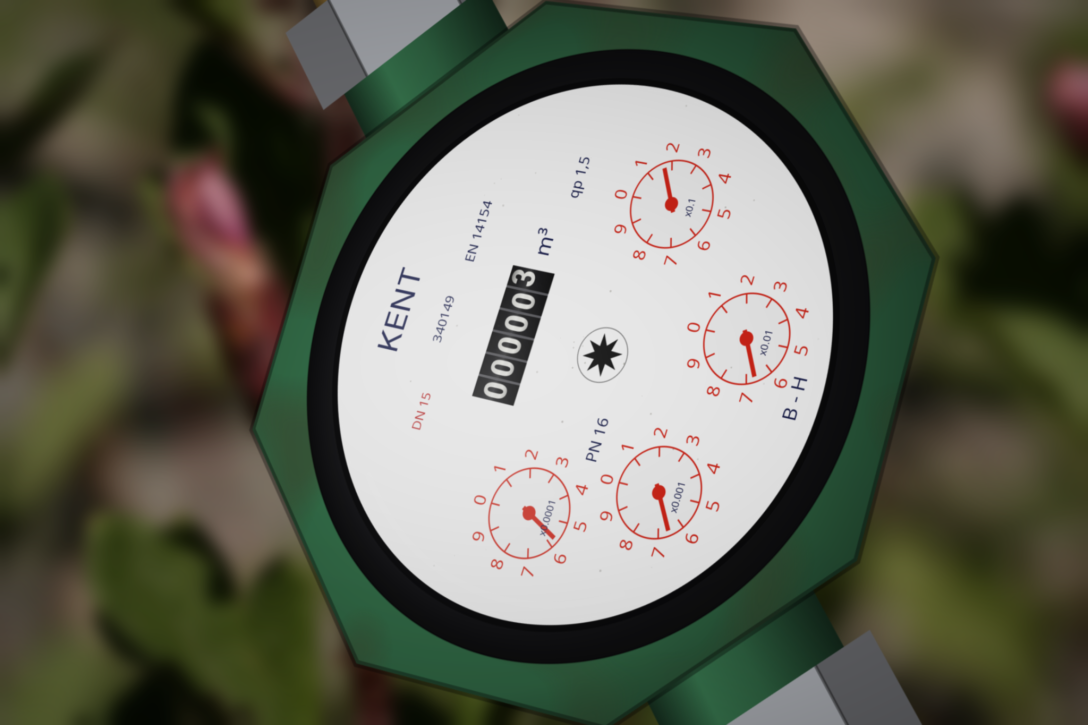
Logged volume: 3.1665,m³
